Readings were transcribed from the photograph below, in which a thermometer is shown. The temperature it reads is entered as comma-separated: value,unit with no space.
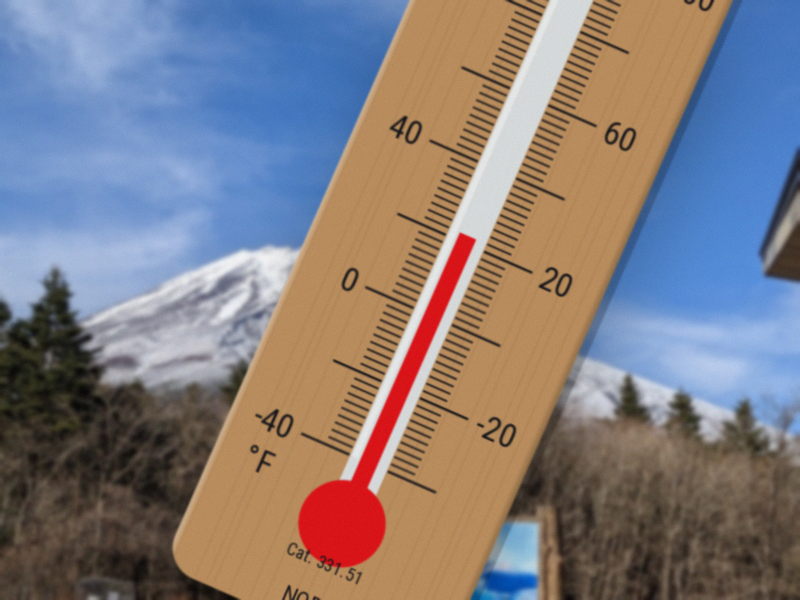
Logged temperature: 22,°F
